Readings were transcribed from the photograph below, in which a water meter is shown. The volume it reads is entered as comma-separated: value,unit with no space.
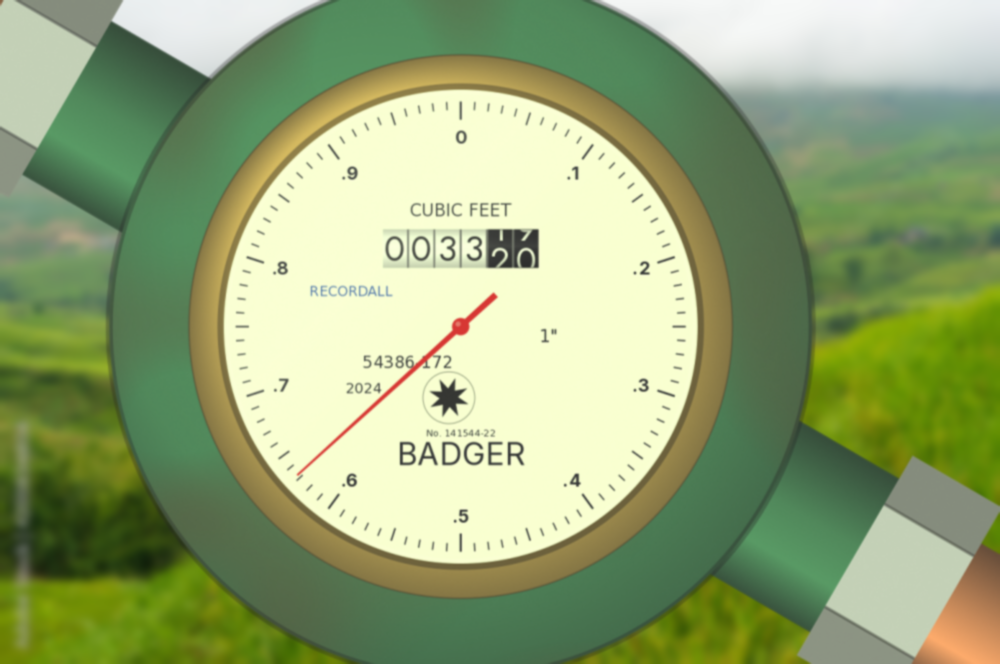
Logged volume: 3319.63,ft³
